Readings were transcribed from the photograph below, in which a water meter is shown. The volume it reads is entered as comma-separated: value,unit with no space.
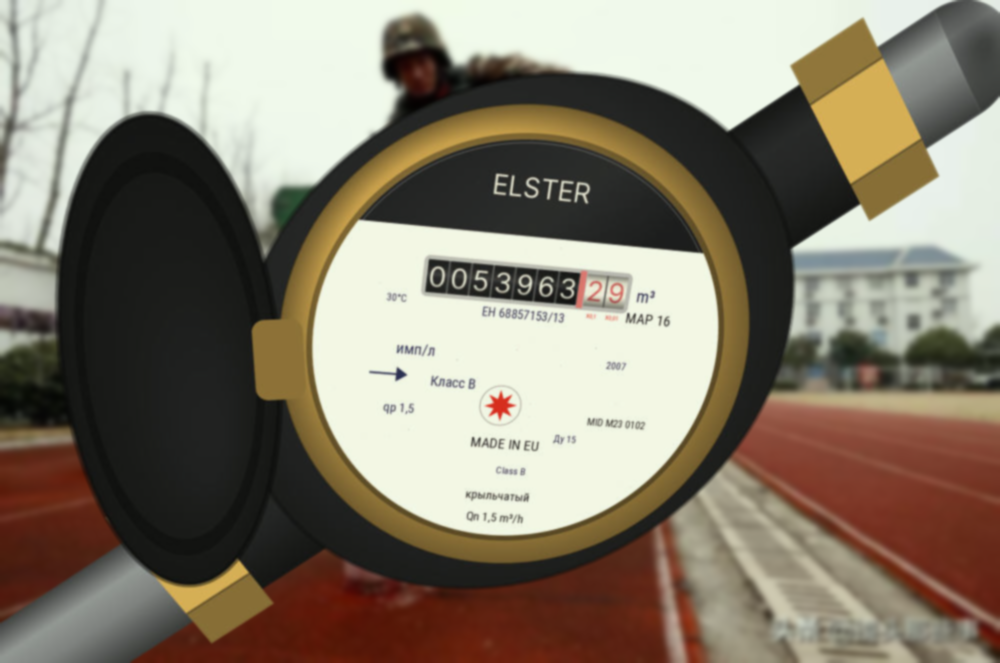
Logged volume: 53963.29,m³
